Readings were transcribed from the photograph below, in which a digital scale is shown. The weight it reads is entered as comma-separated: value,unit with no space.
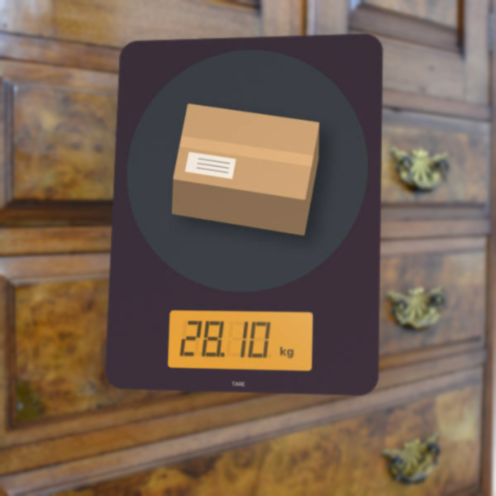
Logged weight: 28.10,kg
